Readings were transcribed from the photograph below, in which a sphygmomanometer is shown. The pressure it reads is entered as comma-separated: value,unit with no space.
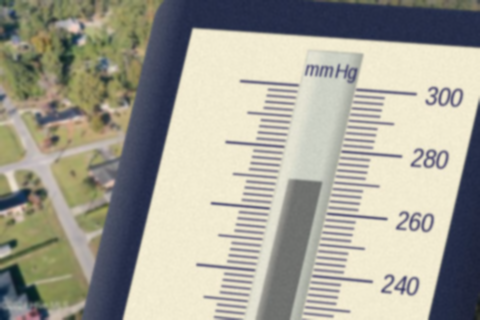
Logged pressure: 270,mmHg
